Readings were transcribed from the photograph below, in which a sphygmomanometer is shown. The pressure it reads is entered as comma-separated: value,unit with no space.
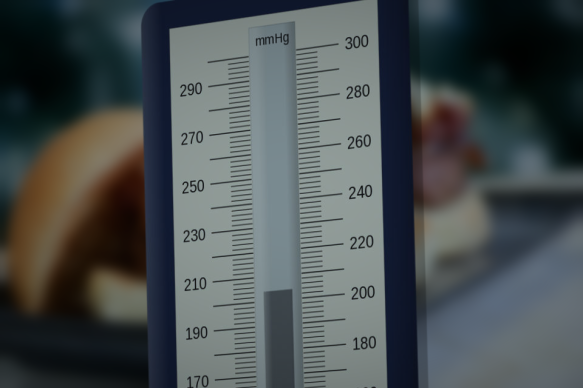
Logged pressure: 204,mmHg
